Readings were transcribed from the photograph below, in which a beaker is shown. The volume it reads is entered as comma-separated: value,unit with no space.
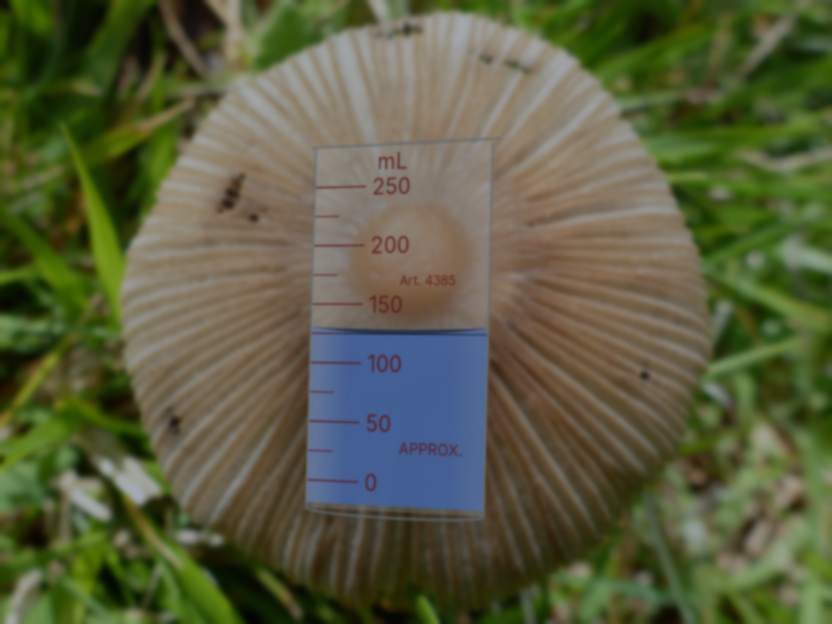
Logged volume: 125,mL
